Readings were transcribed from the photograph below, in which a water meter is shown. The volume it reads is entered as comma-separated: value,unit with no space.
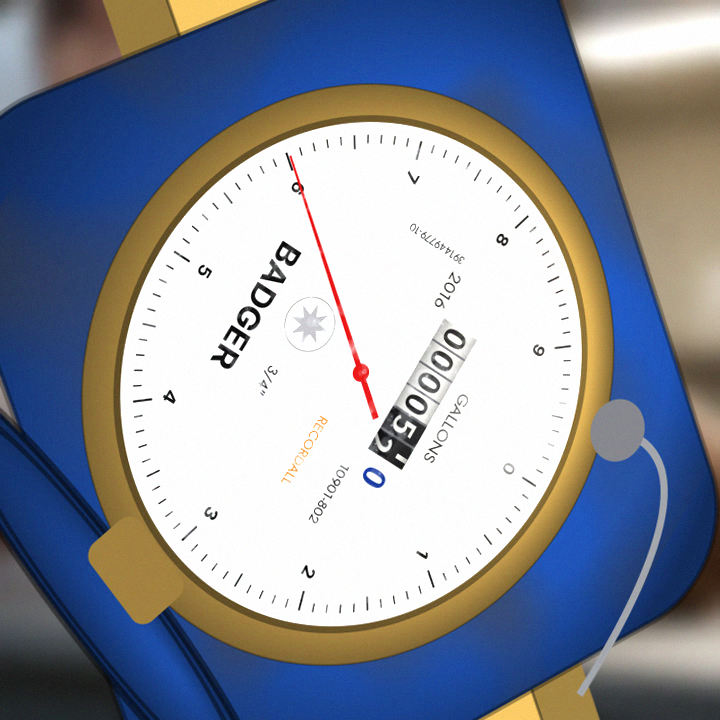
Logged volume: 516.0,gal
